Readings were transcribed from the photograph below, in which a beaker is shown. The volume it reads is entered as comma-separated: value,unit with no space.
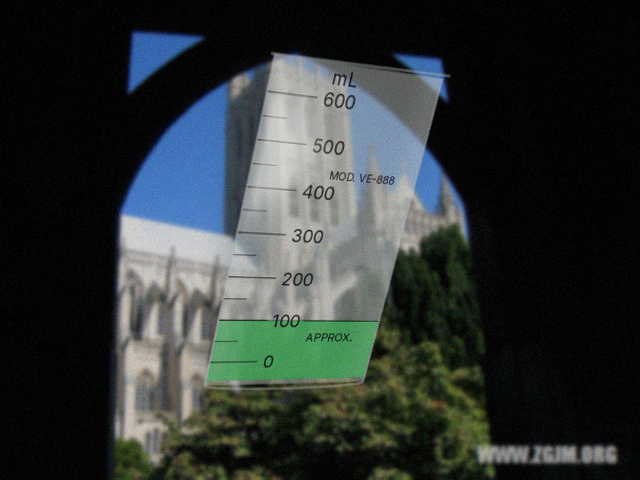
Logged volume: 100,mL
